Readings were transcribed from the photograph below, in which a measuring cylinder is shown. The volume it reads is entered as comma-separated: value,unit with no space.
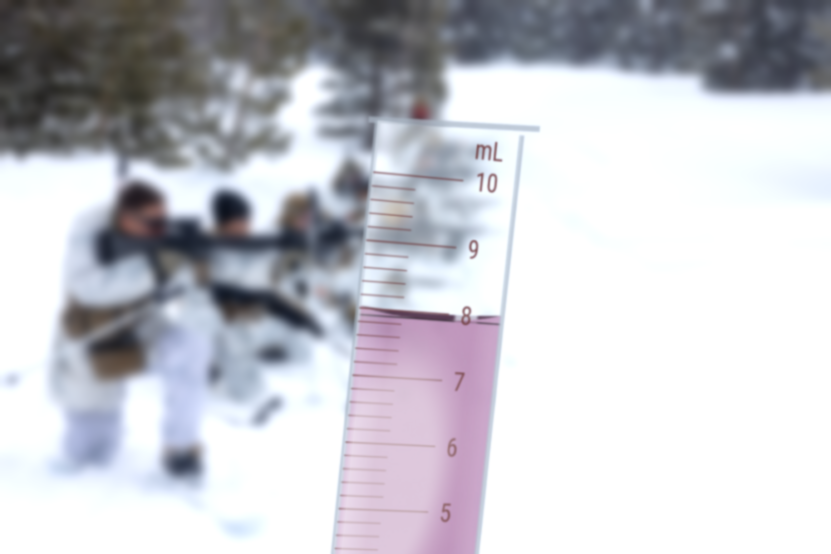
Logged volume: 7.9,mL
